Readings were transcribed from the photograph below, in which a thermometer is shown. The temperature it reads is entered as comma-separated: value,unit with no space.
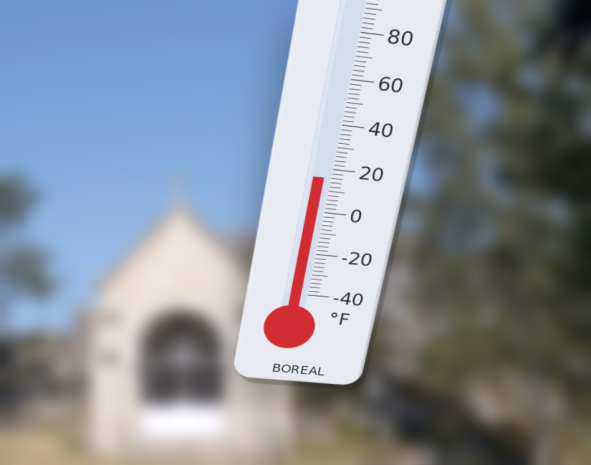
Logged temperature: 16,°F
